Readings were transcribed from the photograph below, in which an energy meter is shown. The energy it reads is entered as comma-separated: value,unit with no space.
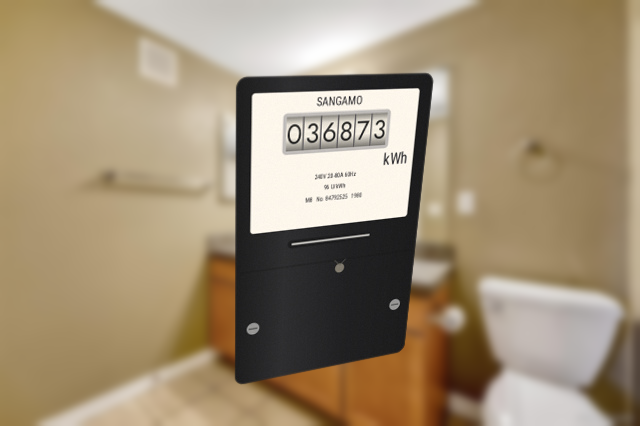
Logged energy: 36873,kWh
